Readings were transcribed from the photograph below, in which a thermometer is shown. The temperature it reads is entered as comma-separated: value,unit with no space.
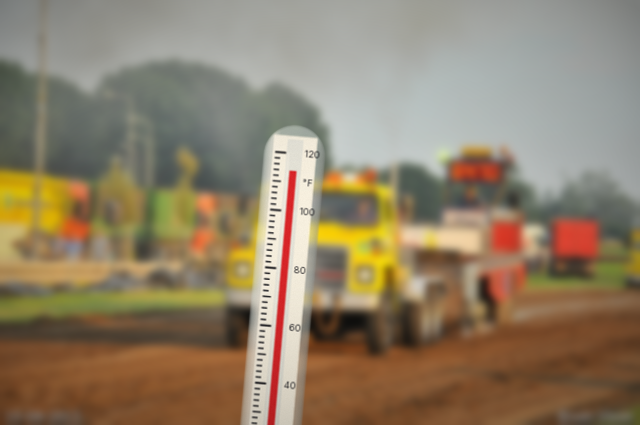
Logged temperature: 114,°F
